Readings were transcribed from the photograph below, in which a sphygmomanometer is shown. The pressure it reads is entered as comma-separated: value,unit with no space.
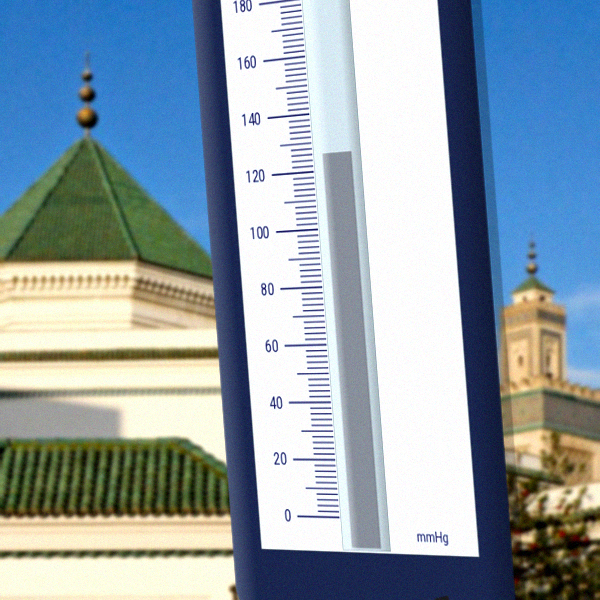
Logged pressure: 126,mmHg
